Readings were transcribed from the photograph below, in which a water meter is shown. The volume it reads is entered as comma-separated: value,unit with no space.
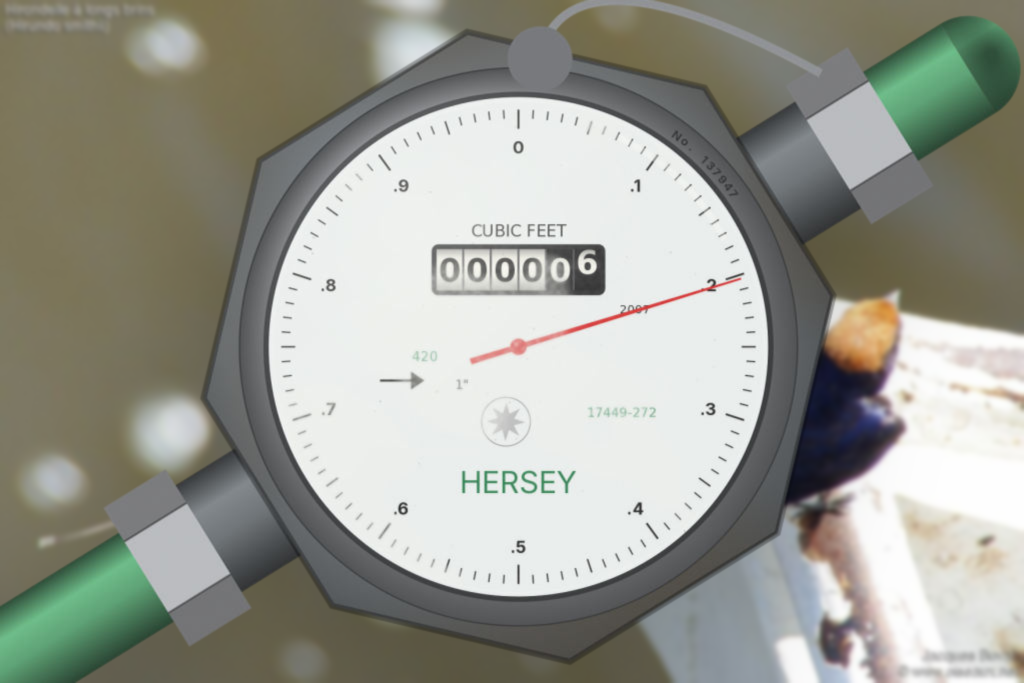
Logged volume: 6.20,ft³
